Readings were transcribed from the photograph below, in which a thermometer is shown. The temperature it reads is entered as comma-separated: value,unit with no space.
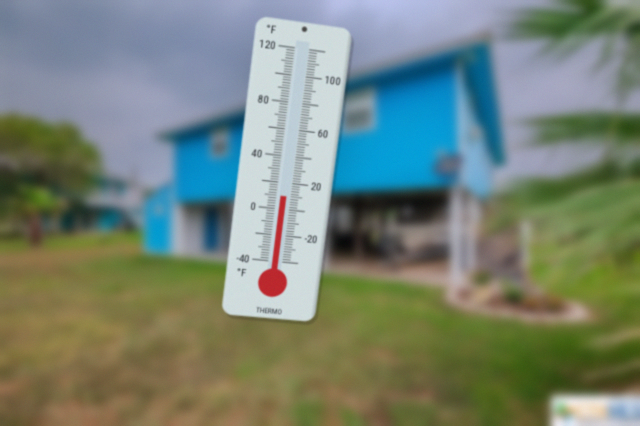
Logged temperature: 10,°F
